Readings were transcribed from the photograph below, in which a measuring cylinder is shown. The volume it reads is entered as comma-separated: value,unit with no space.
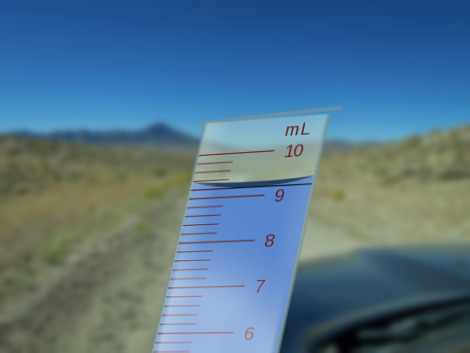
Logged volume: 9.2,mL
